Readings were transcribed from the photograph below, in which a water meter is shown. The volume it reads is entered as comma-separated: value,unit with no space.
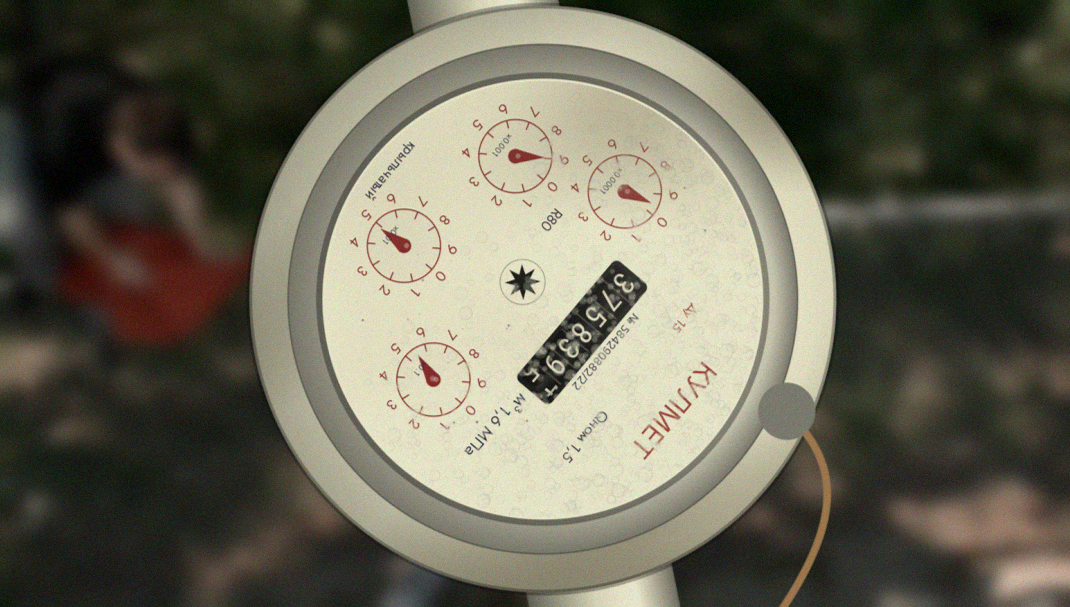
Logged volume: 3758394.5489,m³
